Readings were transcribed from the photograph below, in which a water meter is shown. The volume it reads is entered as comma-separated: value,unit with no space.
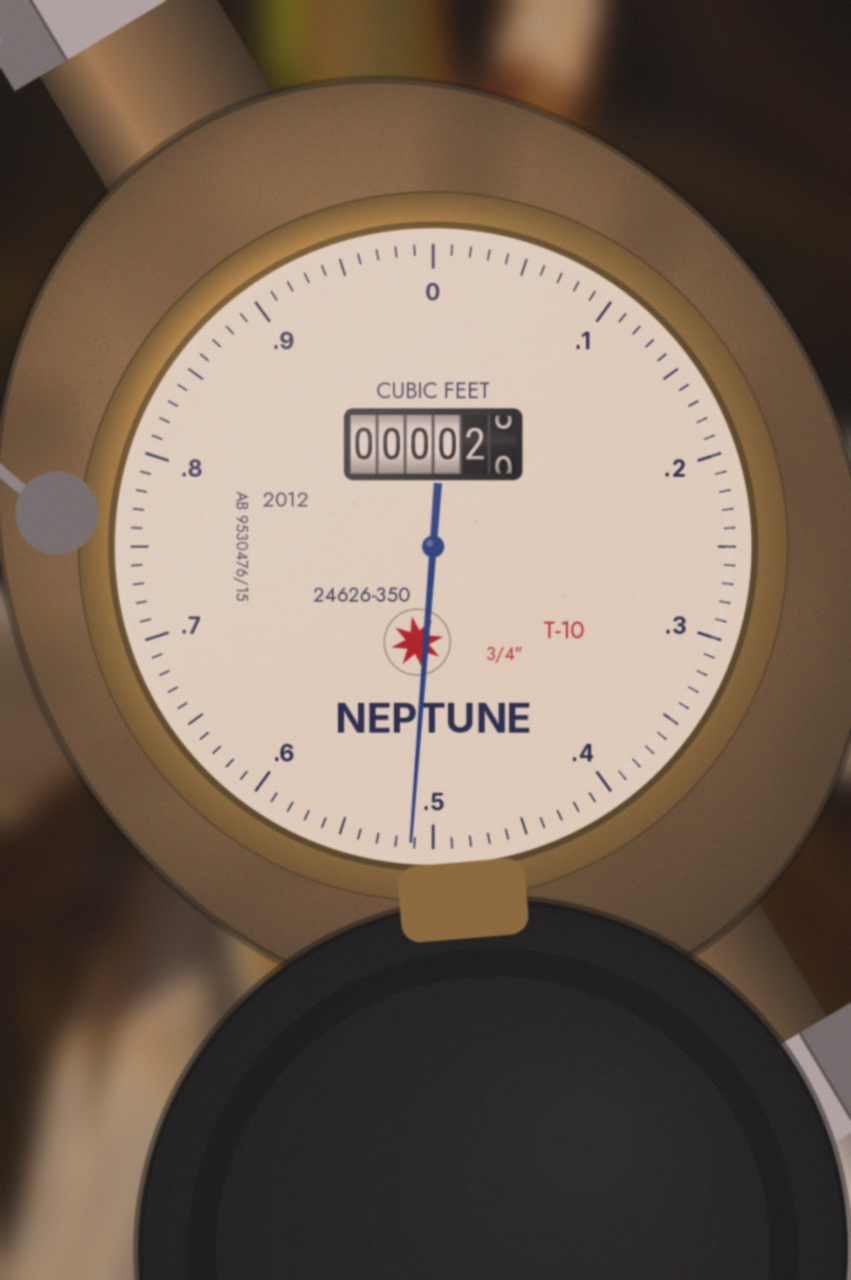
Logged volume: 28.51,ft³
